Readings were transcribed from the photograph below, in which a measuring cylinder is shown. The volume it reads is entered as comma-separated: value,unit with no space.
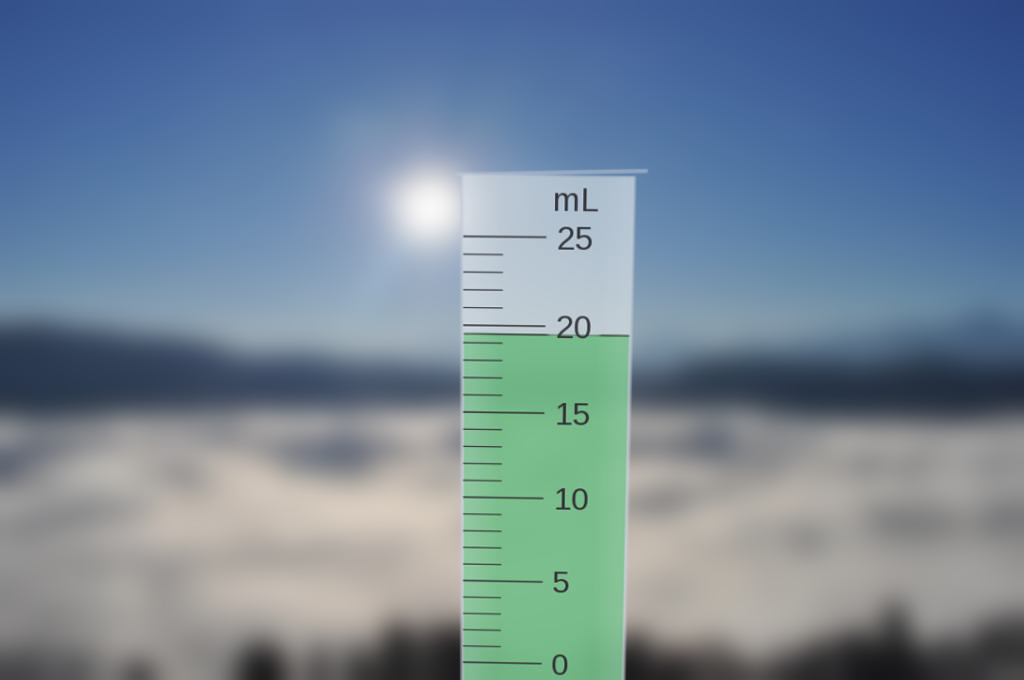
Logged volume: 19.5,mL
